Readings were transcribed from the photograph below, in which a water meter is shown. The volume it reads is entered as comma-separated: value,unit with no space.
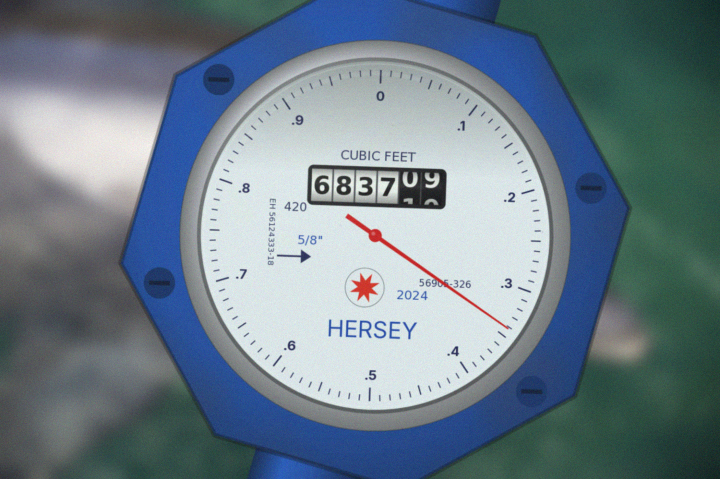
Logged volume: 683709.34,ft³
